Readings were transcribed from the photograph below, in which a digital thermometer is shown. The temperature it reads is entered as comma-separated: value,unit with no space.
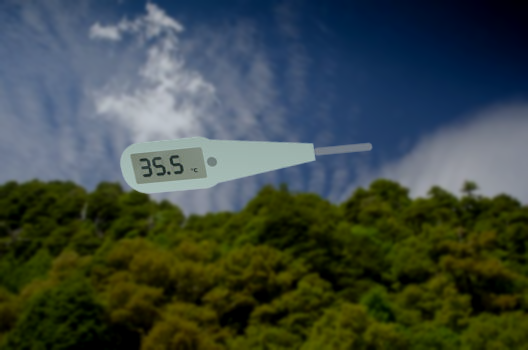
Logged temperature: 35.5,°C
